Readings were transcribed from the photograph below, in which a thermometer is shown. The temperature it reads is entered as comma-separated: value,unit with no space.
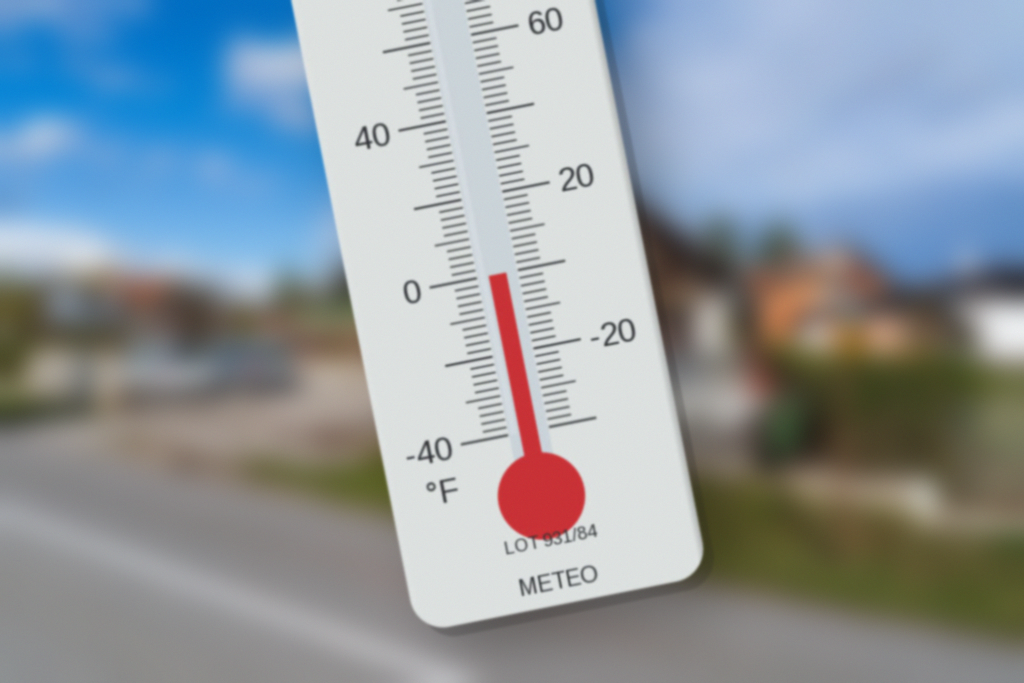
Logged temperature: 0,°F
